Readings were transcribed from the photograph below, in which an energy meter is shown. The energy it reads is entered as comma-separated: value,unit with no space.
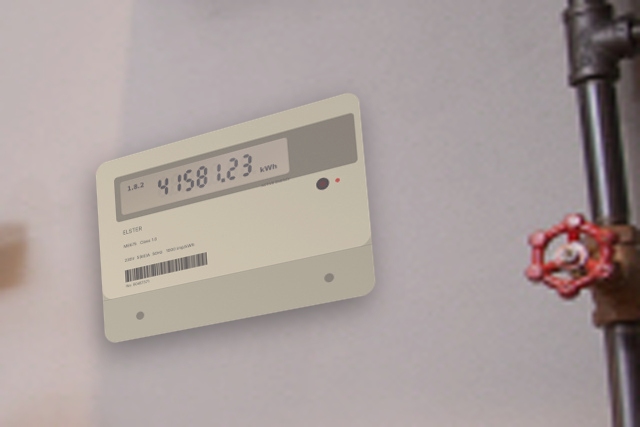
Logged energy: 41581.23,kWh
